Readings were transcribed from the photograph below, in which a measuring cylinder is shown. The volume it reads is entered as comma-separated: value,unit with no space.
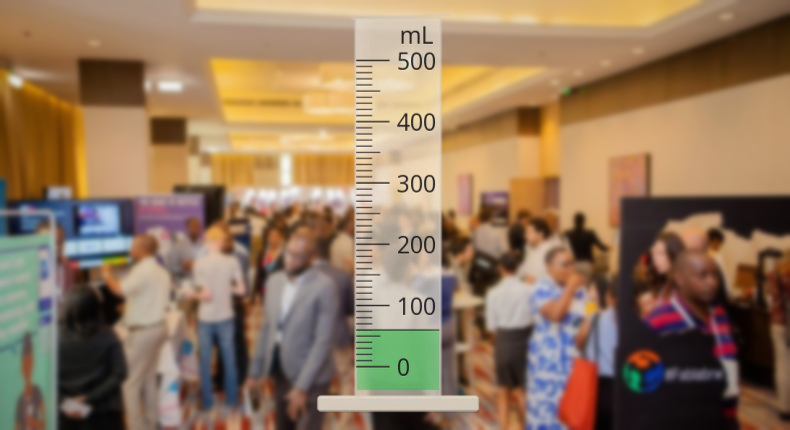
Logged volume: 60,mL
